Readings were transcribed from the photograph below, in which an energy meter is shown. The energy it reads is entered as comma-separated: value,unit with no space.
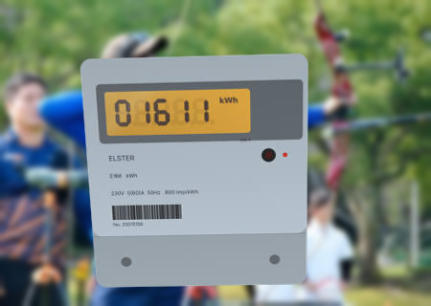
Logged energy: 1611,kWh
